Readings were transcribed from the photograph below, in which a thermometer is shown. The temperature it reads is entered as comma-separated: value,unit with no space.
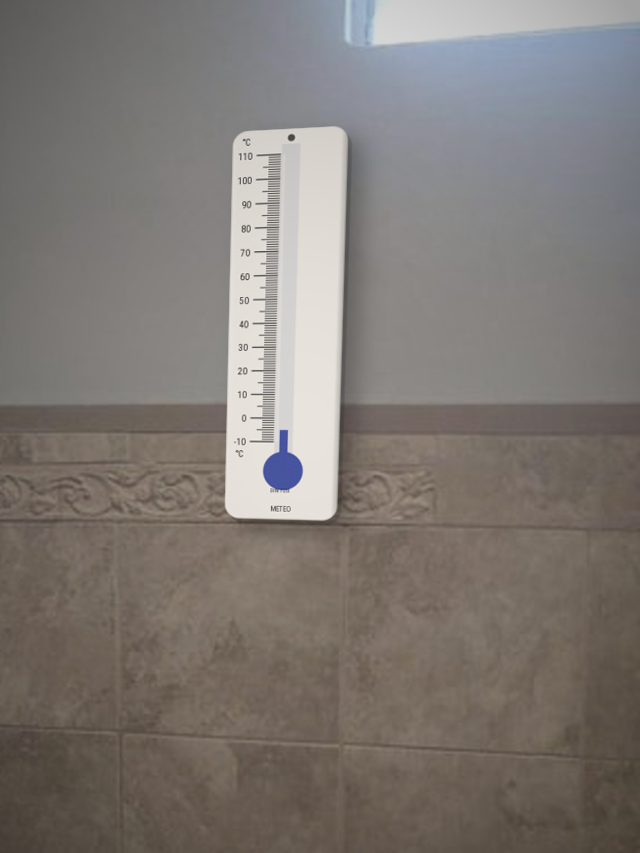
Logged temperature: -5,°C
